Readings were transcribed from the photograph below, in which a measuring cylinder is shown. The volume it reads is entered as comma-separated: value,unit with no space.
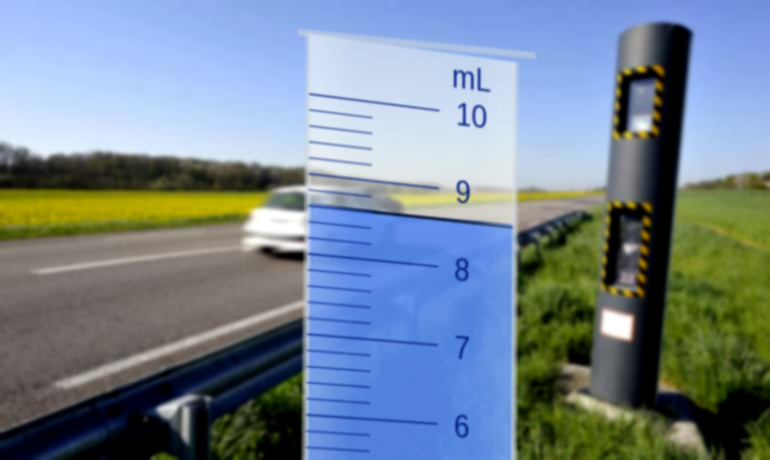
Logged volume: 8.6,mL
